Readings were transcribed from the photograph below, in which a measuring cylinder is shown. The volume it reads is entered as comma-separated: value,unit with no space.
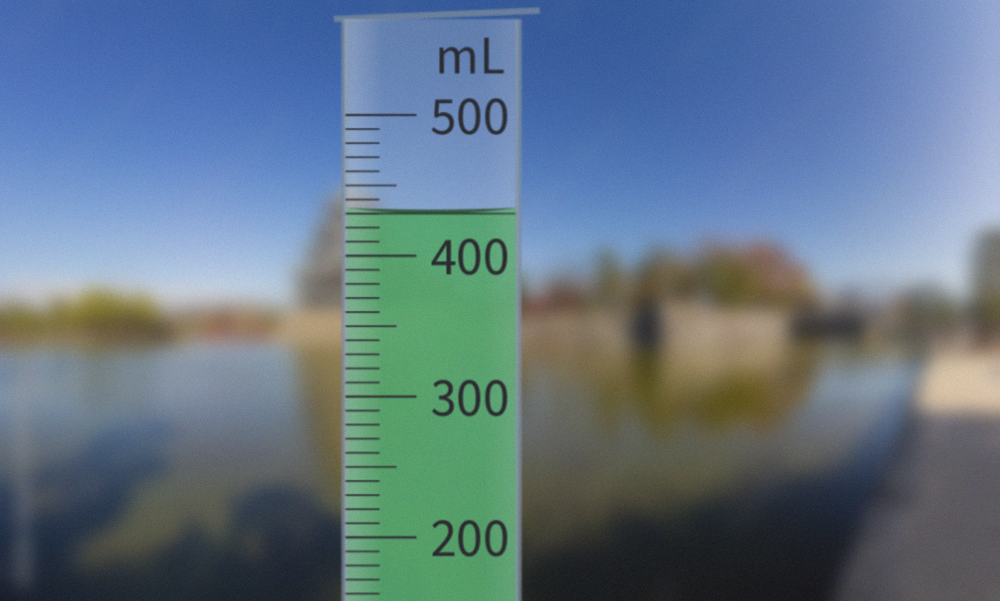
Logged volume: 430,mL
